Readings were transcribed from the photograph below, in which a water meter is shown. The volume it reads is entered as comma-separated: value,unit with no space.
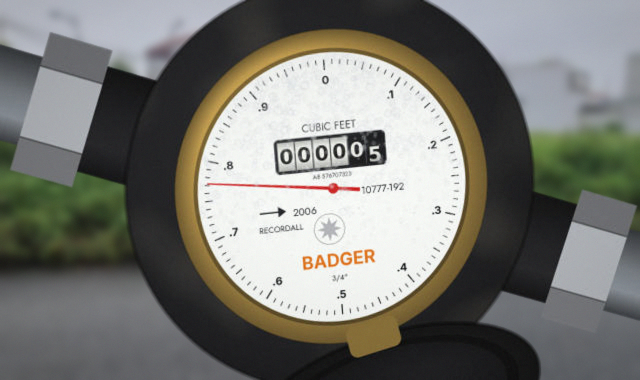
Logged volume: 4.77,ft³
